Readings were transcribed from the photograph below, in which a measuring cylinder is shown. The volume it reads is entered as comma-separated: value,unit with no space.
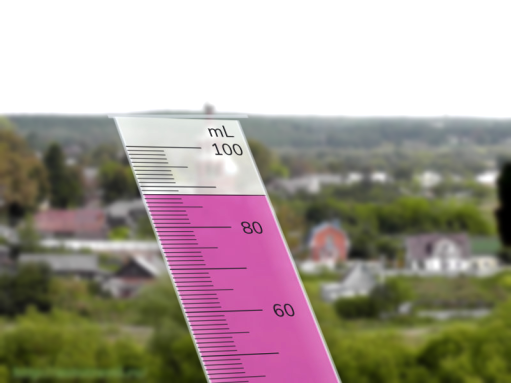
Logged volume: 88,mL
